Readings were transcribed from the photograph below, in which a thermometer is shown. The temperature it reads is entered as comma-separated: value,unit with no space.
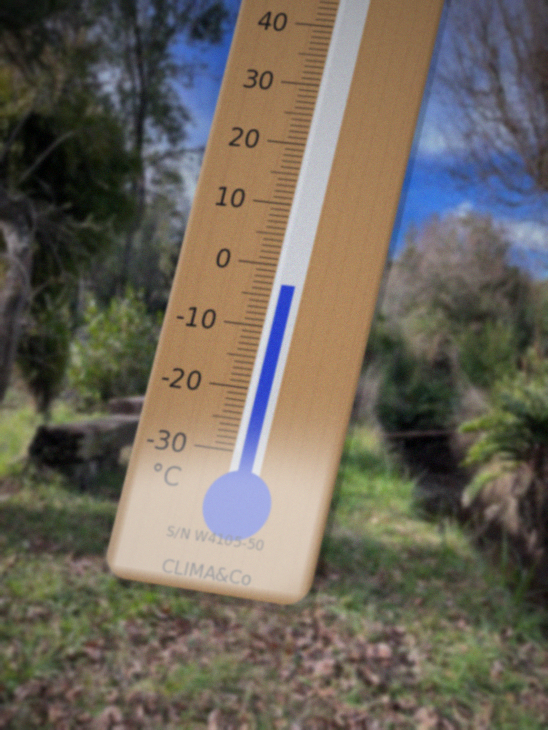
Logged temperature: -3,°C
